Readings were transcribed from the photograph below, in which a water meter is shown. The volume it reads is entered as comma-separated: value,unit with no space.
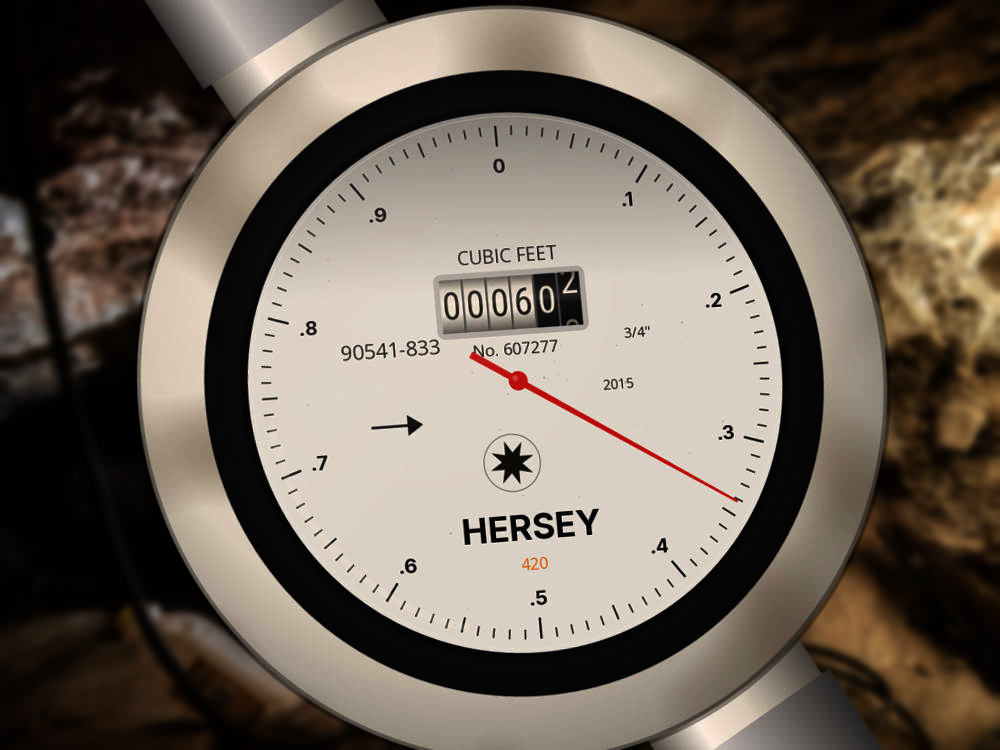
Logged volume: 602.34,ft³
